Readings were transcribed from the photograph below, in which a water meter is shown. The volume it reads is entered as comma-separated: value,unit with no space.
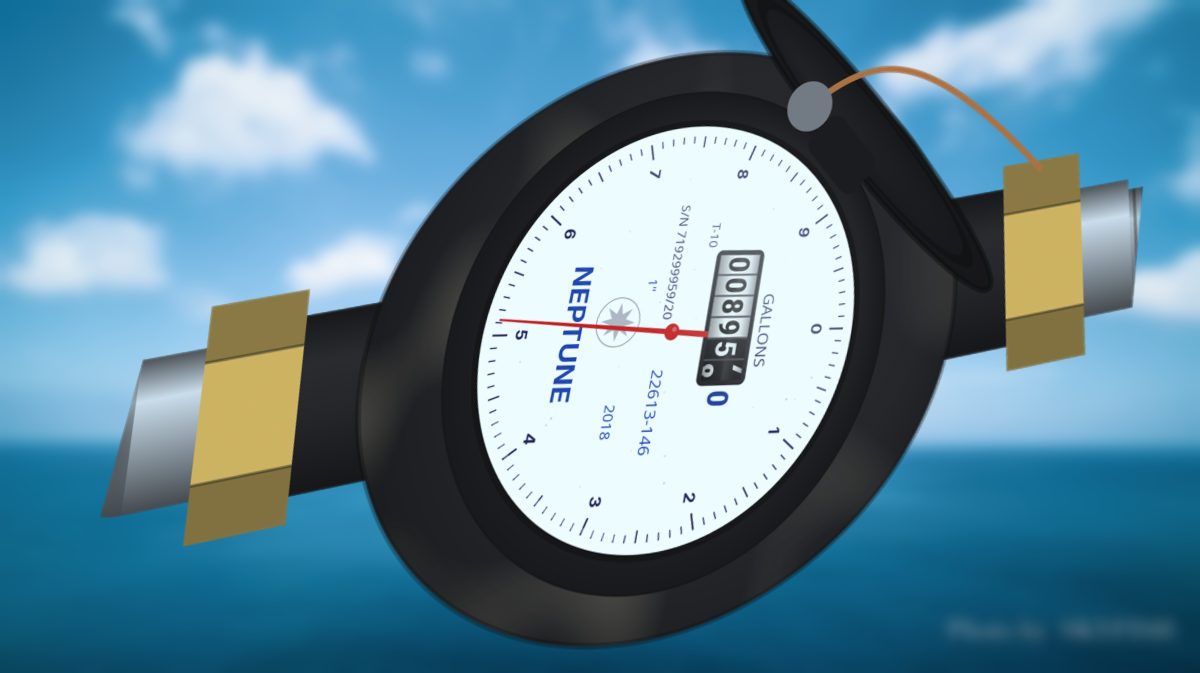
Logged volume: 89575.1,gal
